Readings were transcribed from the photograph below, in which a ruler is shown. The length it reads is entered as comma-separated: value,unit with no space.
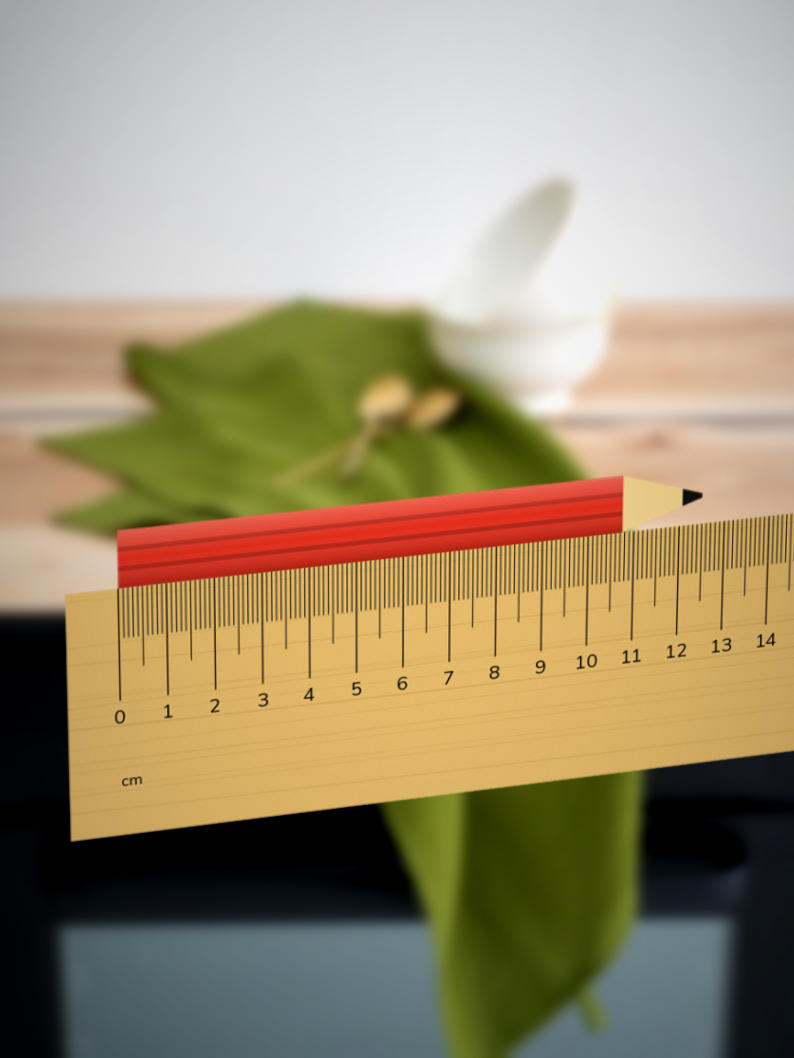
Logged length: 12.5,cm
